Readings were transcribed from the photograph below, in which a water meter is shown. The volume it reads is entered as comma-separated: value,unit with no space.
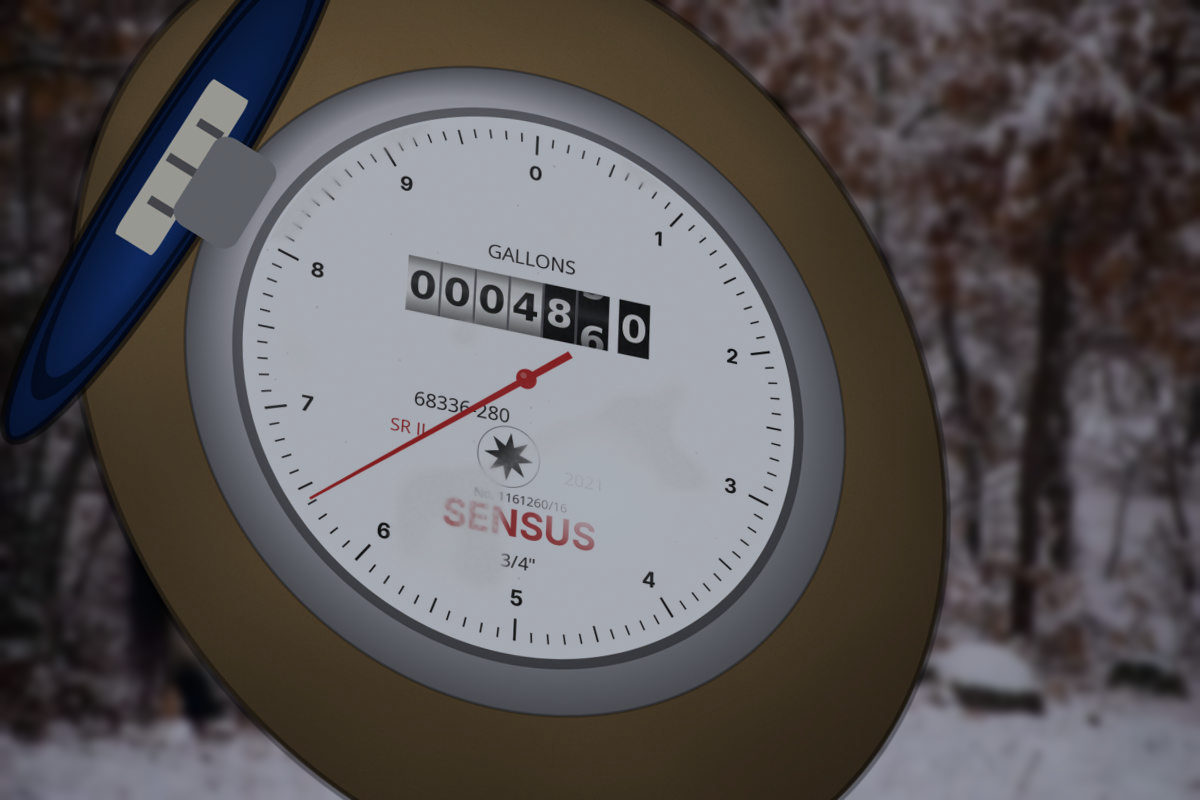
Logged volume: 4856.4,gal
